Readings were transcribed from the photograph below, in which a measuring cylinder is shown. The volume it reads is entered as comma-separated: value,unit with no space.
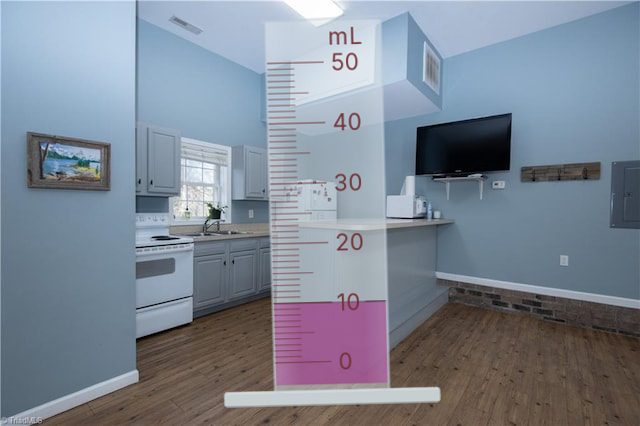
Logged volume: 10,mL
